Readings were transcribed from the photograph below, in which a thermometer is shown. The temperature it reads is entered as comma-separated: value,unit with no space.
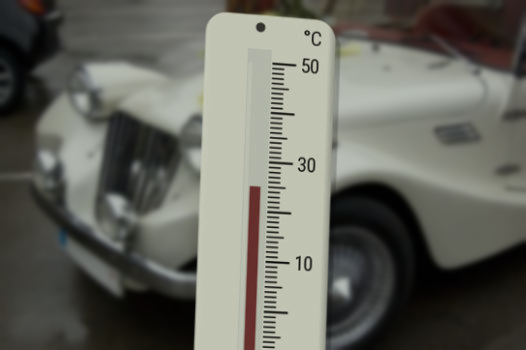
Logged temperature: 25,°C
